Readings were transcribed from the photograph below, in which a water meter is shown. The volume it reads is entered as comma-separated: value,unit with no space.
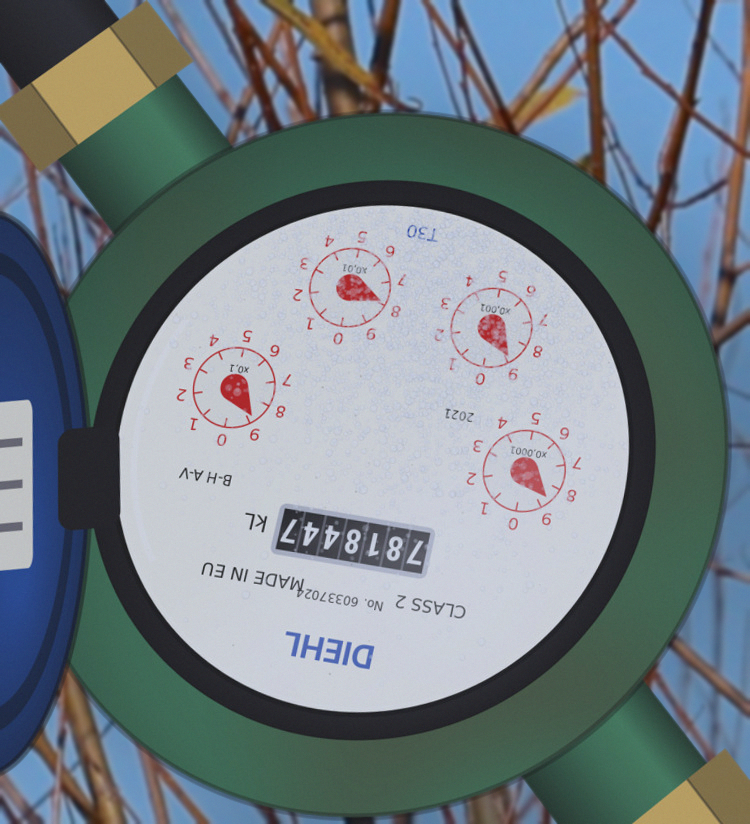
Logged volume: 7818447.8788,kL
